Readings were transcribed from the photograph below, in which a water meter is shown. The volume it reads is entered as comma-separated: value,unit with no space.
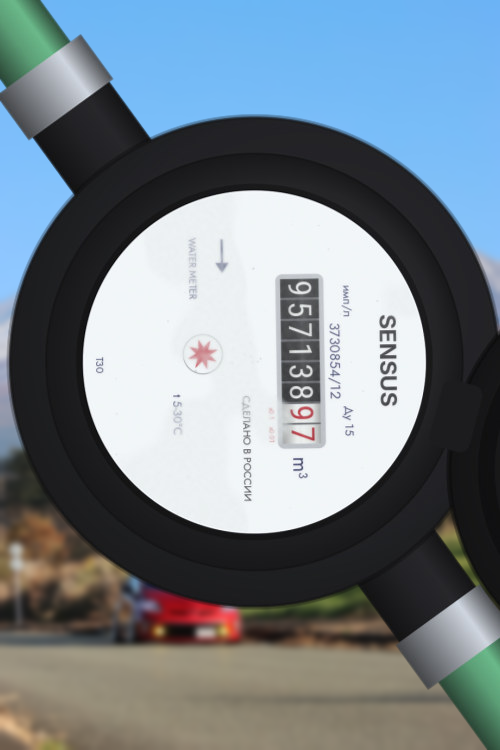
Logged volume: 957138.97,m³
